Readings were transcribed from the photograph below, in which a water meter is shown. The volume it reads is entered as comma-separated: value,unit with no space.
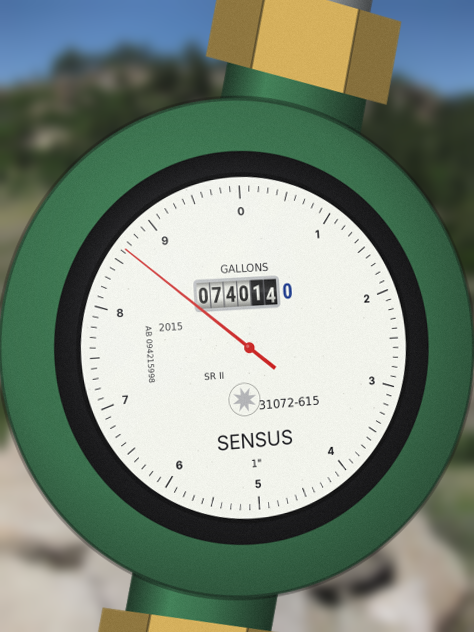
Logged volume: 740138.6,gal
